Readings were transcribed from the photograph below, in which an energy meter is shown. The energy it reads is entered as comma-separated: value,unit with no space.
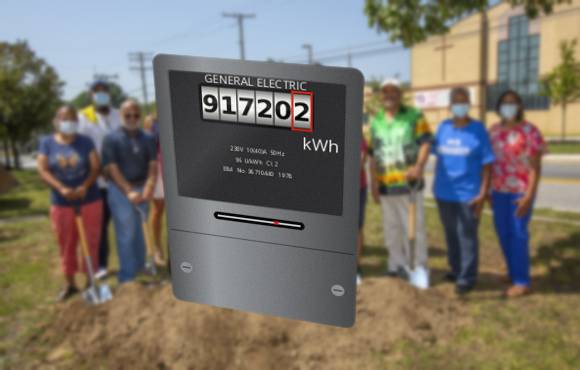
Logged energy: 91720.2,kWh
